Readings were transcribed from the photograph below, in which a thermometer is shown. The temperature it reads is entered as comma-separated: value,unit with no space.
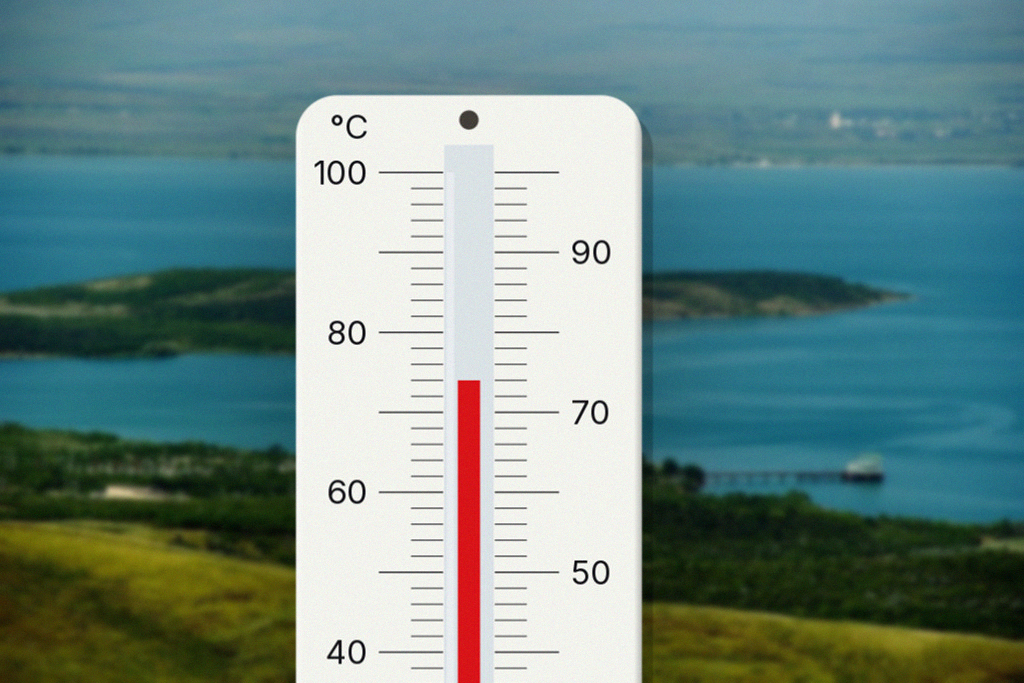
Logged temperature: 74,°C
